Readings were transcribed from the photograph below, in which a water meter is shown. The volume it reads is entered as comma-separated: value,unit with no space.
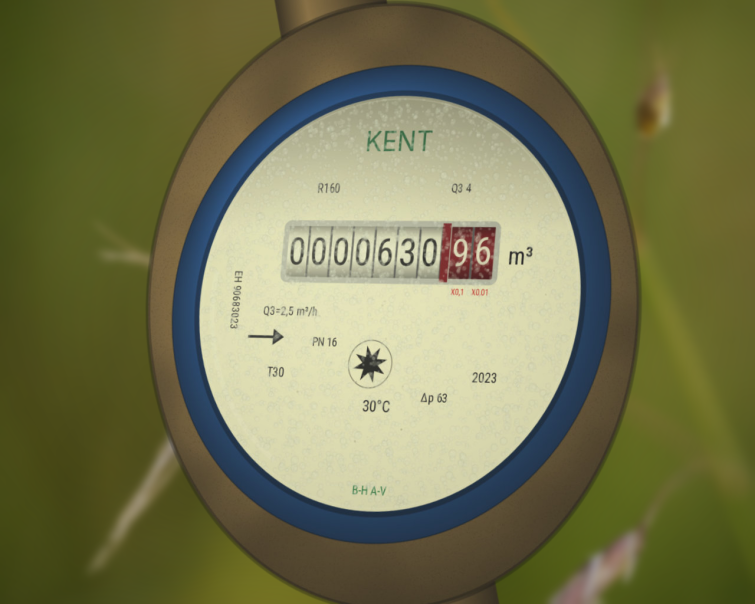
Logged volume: 630.96,m³
